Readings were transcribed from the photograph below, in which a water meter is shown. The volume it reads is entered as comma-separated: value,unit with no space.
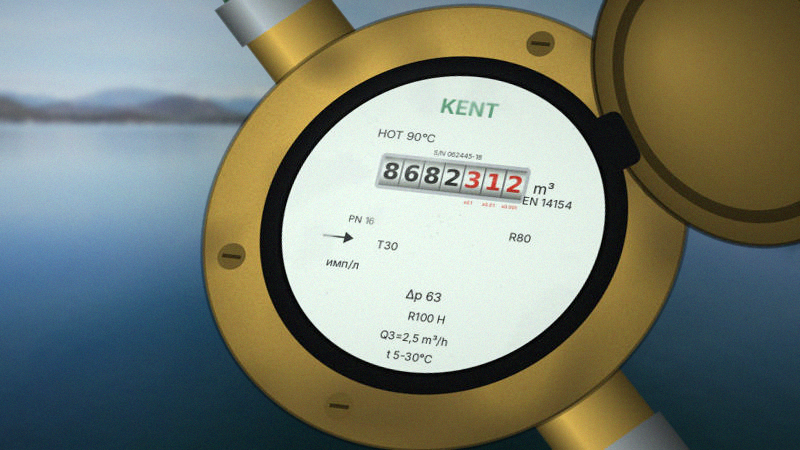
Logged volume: 8682.312,m³
